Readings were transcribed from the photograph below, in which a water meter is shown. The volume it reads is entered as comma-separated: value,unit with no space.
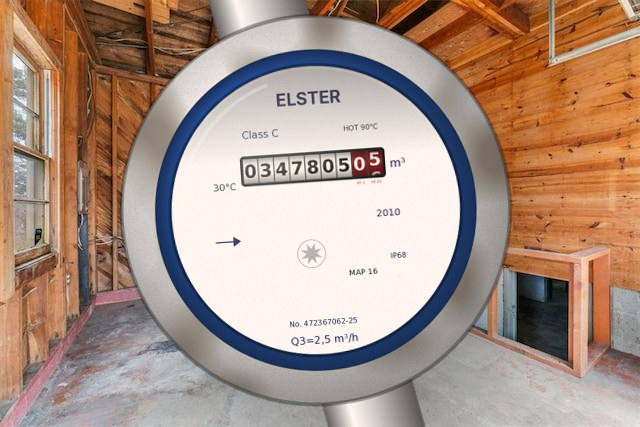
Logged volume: 347805.05,m³
